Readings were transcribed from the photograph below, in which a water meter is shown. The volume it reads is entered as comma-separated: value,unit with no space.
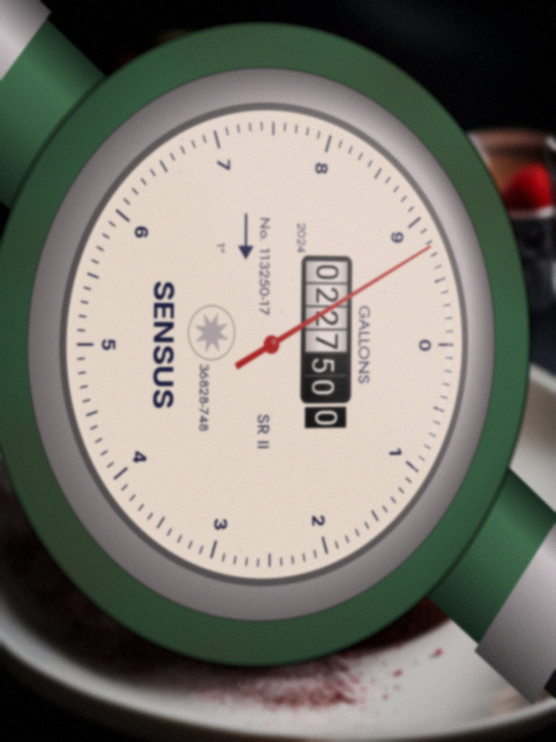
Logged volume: 227499.2,gal
